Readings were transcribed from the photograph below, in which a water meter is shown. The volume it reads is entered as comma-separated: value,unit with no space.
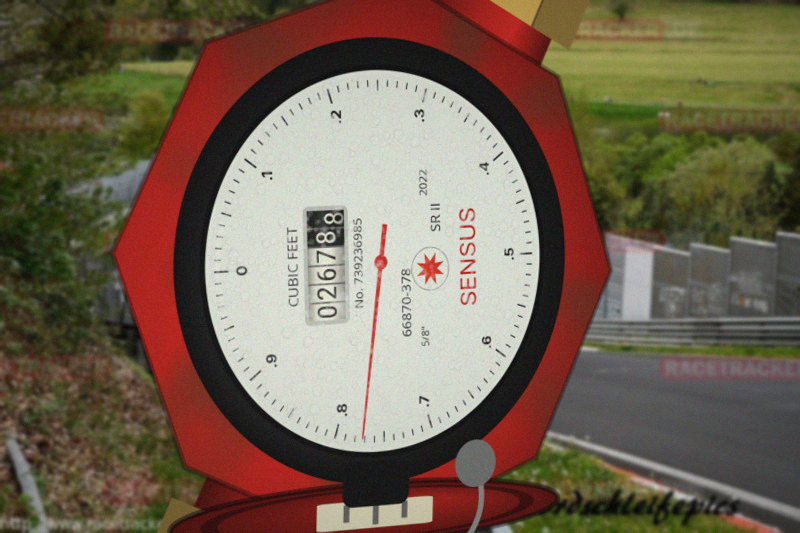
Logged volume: 26787.77,ft³
